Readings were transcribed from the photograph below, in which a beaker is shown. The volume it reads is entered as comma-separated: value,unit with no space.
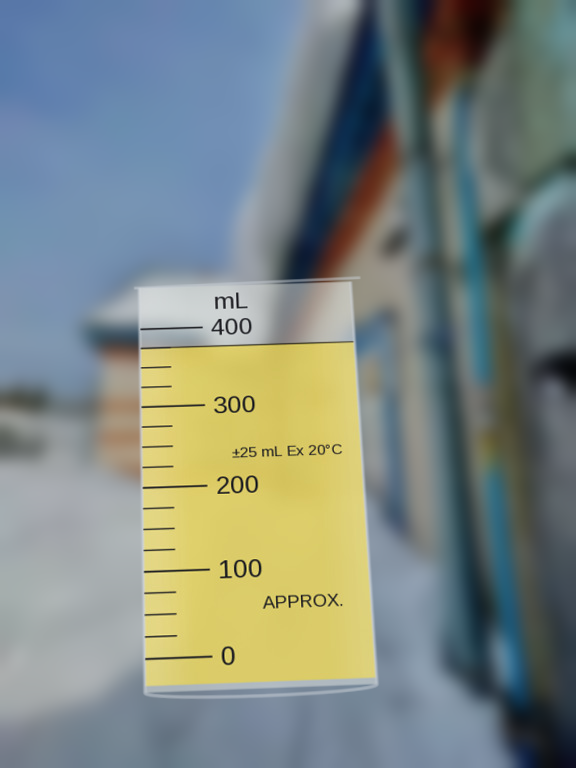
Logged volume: 375,mL
